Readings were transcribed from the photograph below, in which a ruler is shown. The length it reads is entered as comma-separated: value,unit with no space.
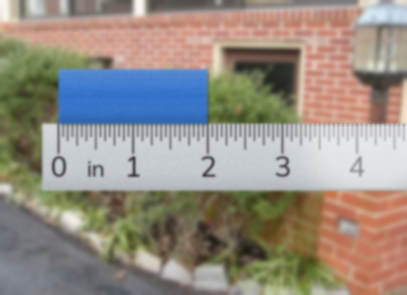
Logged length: 2,in
